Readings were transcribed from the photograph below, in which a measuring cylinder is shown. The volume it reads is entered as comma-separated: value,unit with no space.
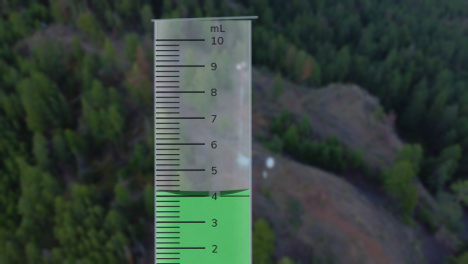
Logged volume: 4,mL
